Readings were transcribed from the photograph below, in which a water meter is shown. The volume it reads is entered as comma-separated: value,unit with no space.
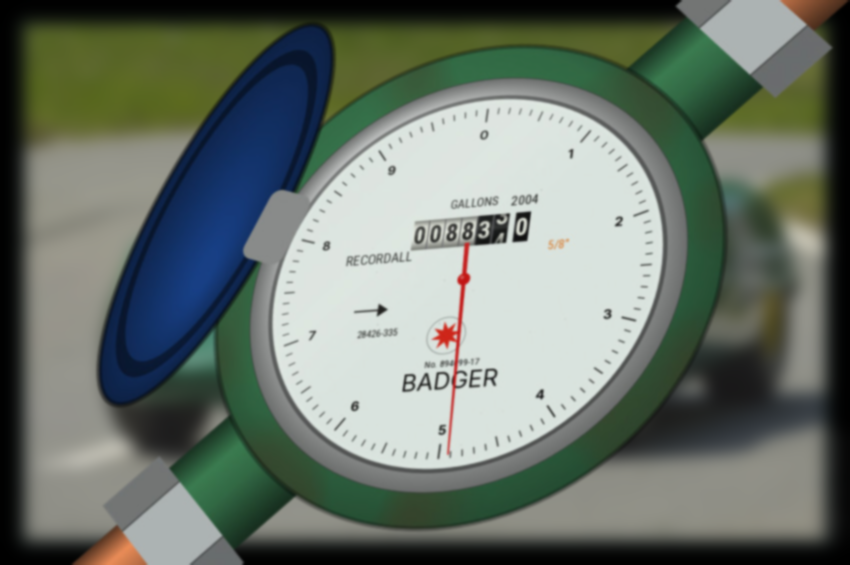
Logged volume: 88334.9,gal
